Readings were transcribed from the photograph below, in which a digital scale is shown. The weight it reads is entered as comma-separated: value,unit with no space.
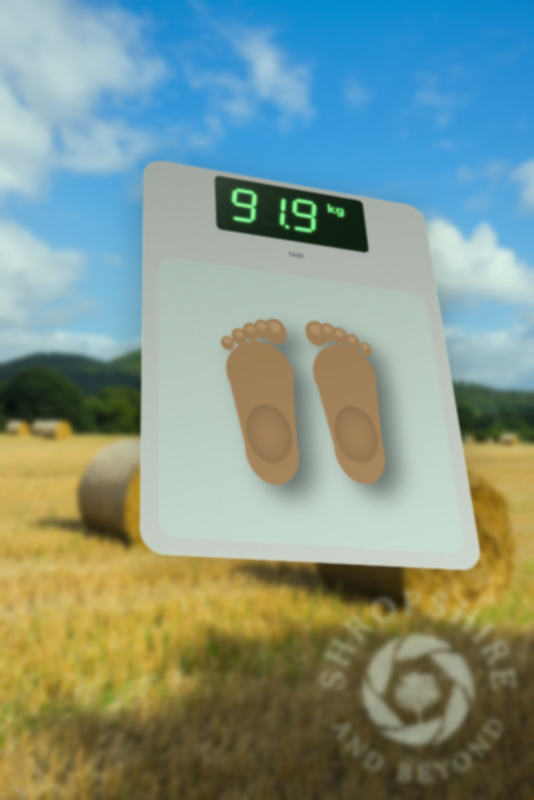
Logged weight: 91.9,kg
